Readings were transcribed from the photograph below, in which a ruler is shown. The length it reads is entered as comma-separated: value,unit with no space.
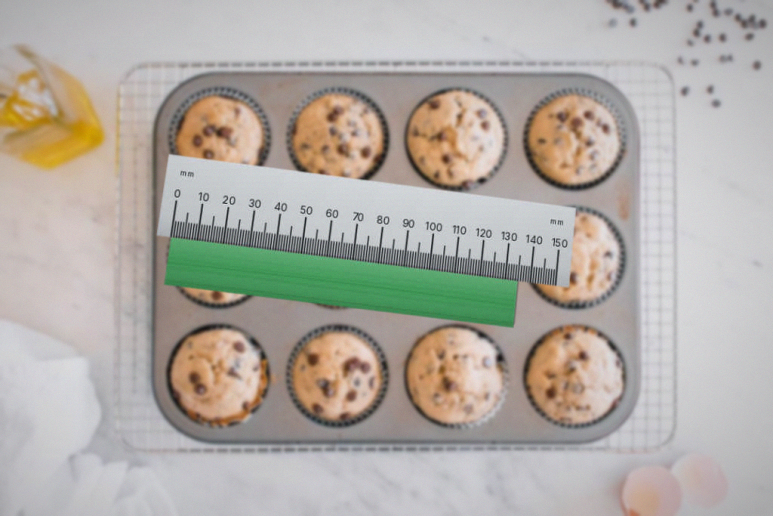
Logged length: 135,mm
